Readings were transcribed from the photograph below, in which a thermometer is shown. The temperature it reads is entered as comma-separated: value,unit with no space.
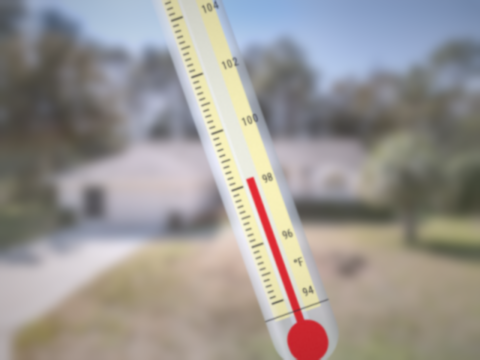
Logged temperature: 98.2,°F
